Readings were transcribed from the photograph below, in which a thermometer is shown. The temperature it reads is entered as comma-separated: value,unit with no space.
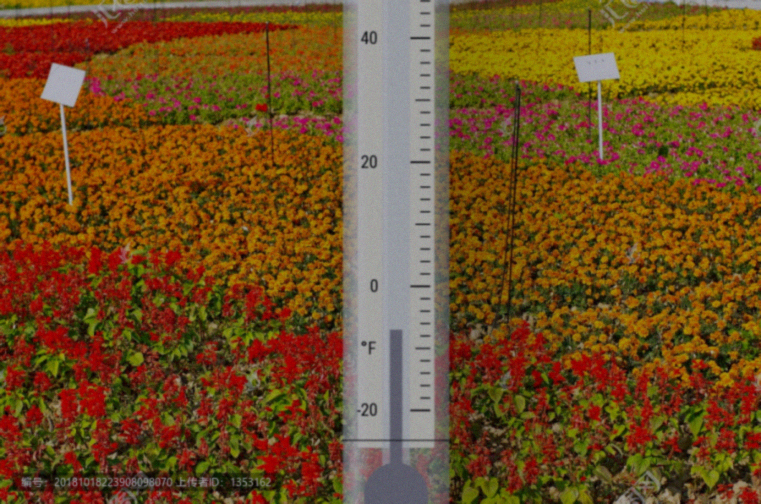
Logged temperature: -7,°F
